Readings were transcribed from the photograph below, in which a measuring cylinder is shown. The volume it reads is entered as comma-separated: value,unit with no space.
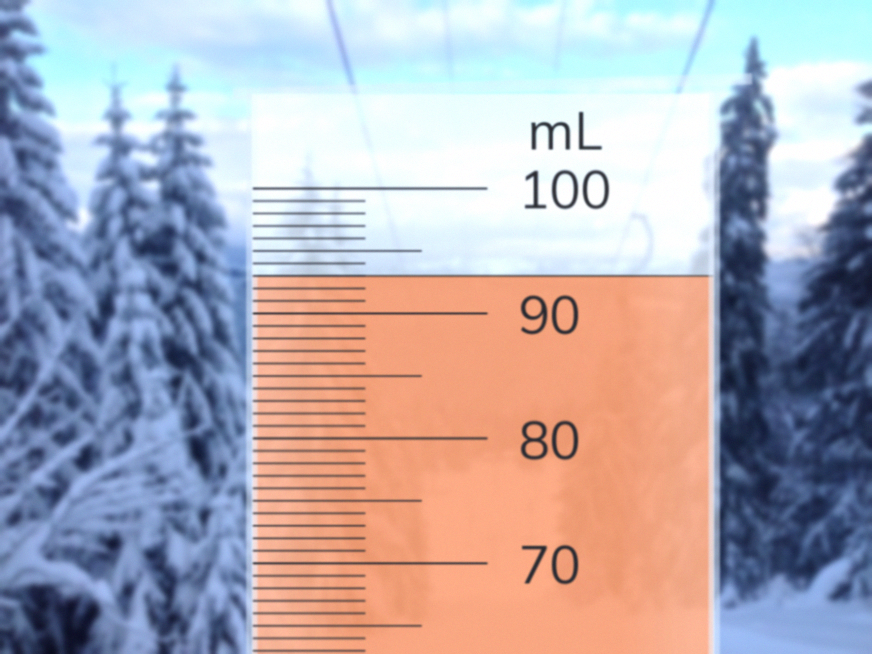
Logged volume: 93,mL
